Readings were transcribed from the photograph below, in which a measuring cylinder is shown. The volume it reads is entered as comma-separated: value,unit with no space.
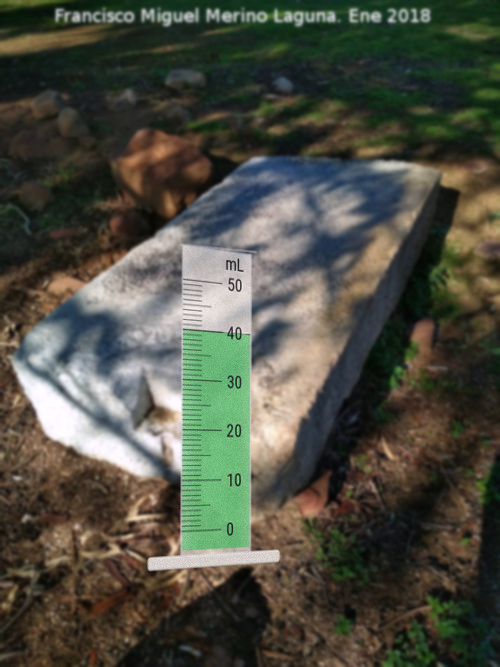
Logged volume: 40,mL
